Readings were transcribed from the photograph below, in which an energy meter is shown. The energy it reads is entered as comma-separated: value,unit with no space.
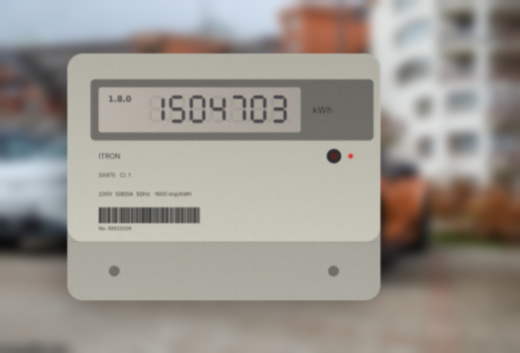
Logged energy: 1504703,kWh
